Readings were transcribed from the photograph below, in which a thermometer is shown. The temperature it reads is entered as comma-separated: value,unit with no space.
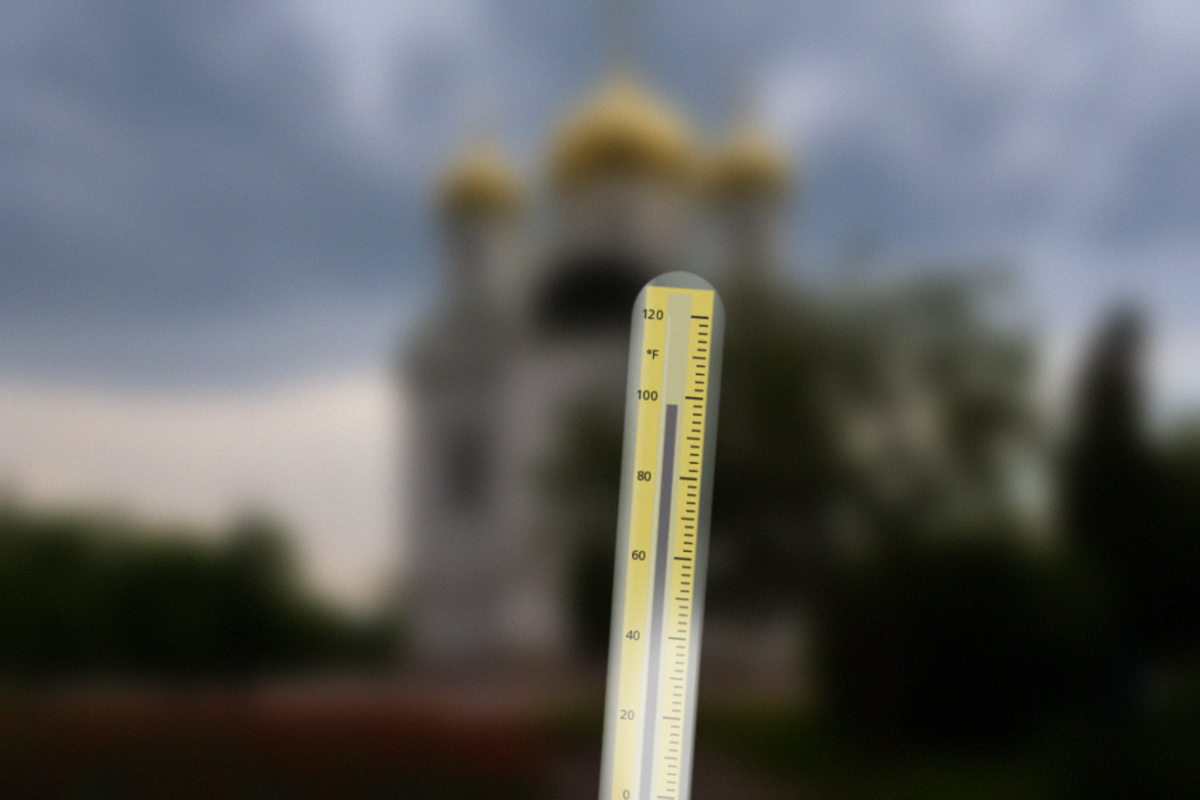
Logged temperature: 98,°F
